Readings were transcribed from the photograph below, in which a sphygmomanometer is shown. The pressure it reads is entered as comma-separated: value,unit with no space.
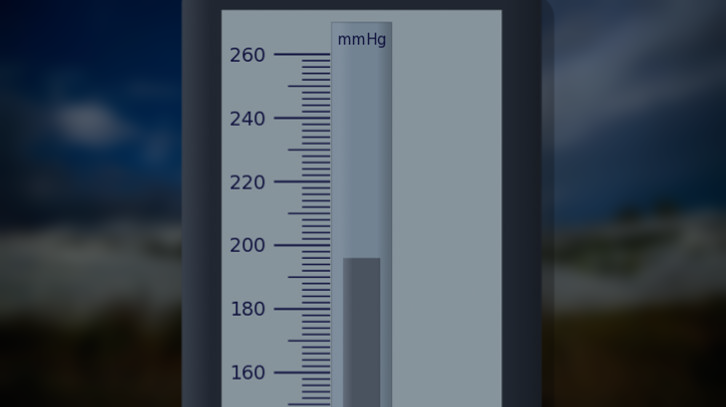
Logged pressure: 196,mmHg
